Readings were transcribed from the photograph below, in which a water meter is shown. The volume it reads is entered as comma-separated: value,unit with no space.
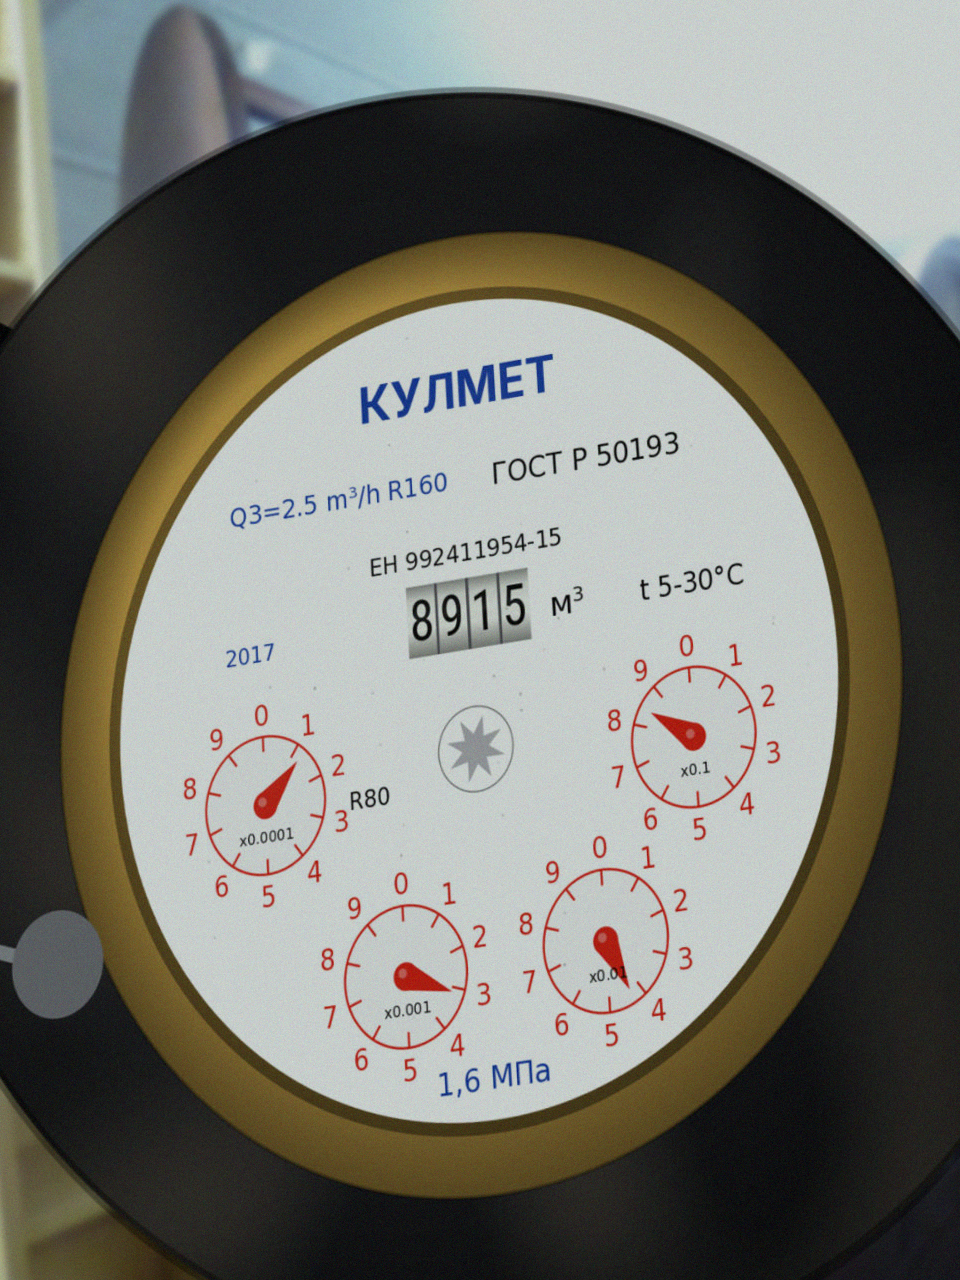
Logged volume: 8915.8431,m³
